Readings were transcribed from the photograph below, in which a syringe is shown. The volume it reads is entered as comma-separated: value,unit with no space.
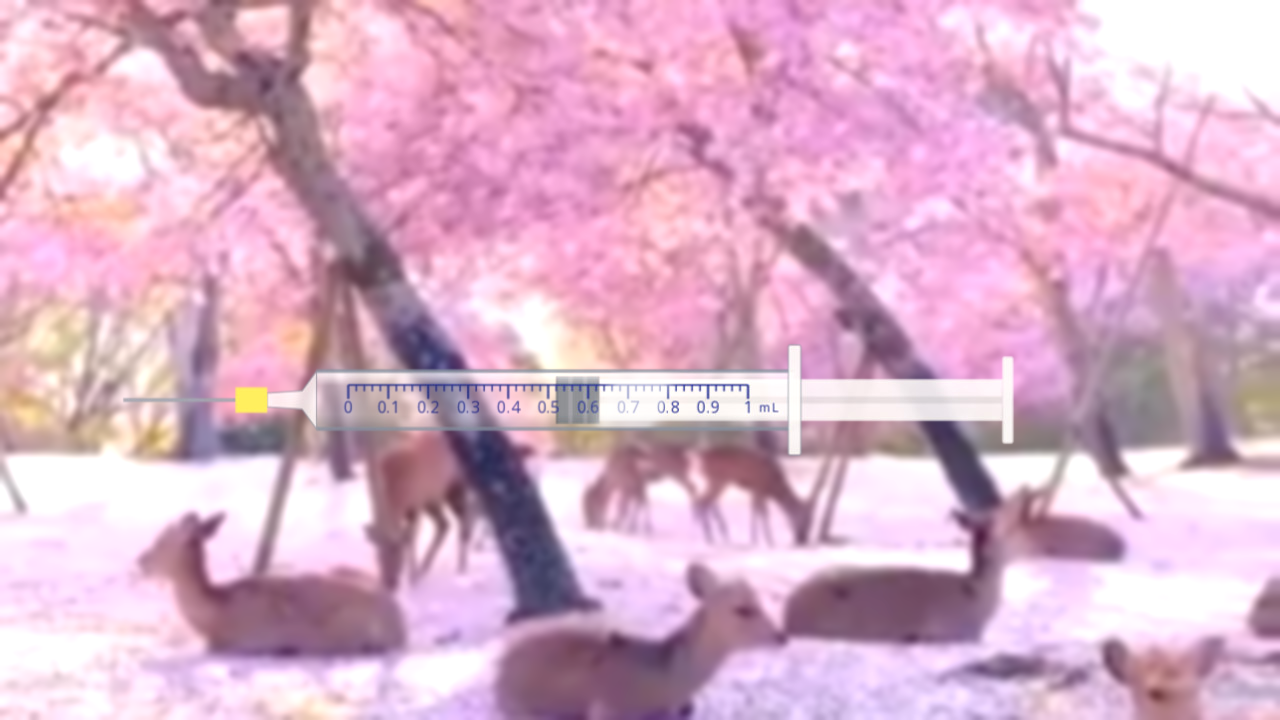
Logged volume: 0.52,mL
